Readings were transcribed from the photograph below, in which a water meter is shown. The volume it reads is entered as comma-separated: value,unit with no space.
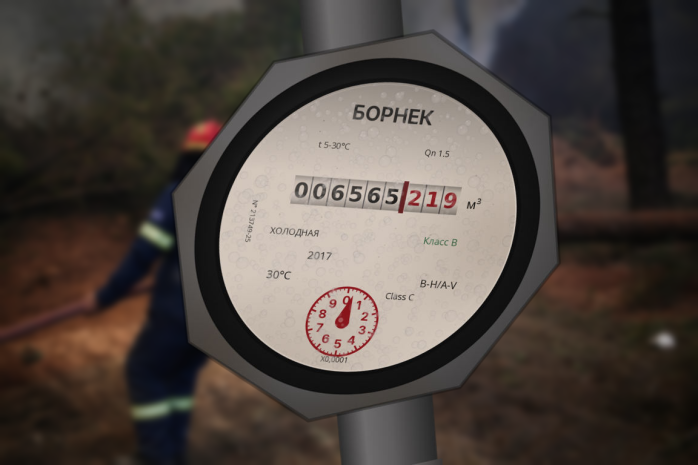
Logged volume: 6565.2190,m³
